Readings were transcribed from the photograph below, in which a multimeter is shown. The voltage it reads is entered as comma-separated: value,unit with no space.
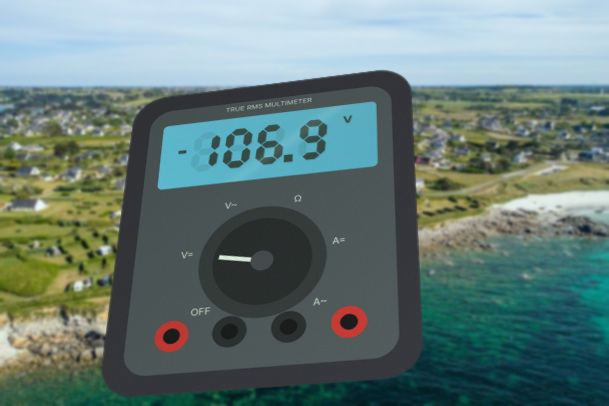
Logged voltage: -106.9,V
